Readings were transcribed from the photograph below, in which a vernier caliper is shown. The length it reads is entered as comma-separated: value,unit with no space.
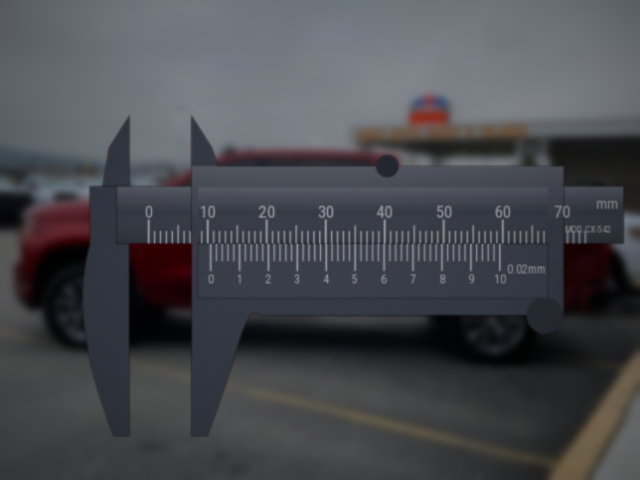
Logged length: 10.5,mm
